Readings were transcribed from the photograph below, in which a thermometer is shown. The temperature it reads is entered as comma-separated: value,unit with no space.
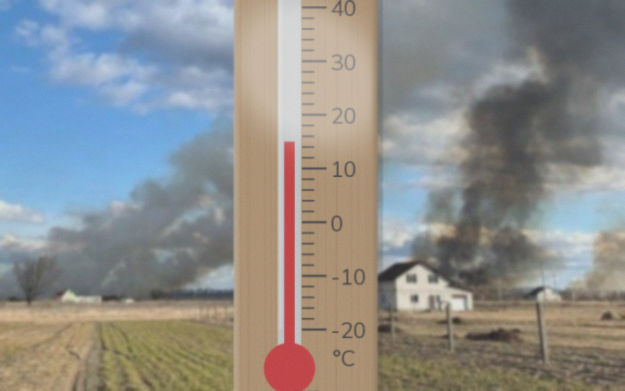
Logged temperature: 15,°C
